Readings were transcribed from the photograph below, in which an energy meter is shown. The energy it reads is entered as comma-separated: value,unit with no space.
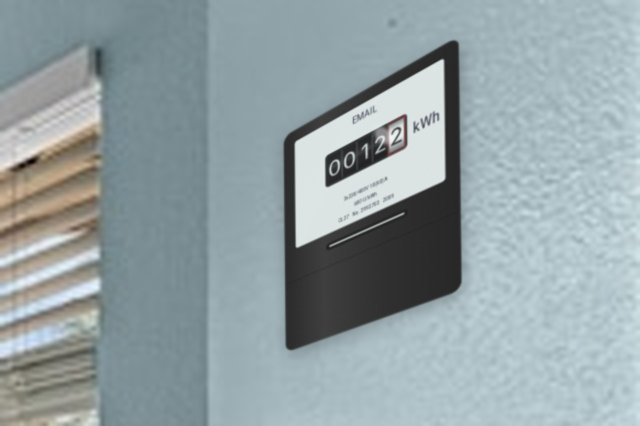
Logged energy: 12.2,kWh
